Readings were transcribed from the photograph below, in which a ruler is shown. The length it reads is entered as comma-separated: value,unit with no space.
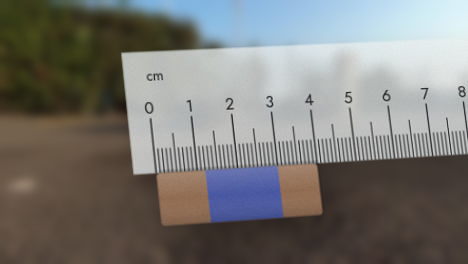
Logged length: 4,cm
